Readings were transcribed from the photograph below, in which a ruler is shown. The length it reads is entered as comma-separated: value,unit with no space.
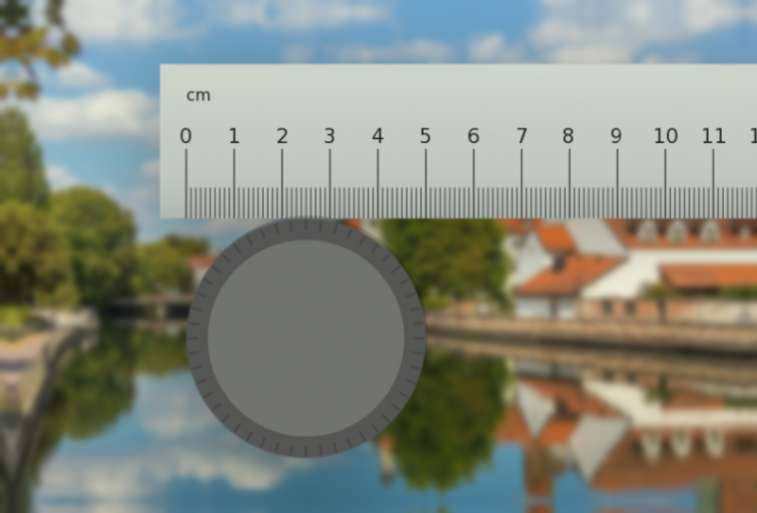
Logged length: 5,cm
